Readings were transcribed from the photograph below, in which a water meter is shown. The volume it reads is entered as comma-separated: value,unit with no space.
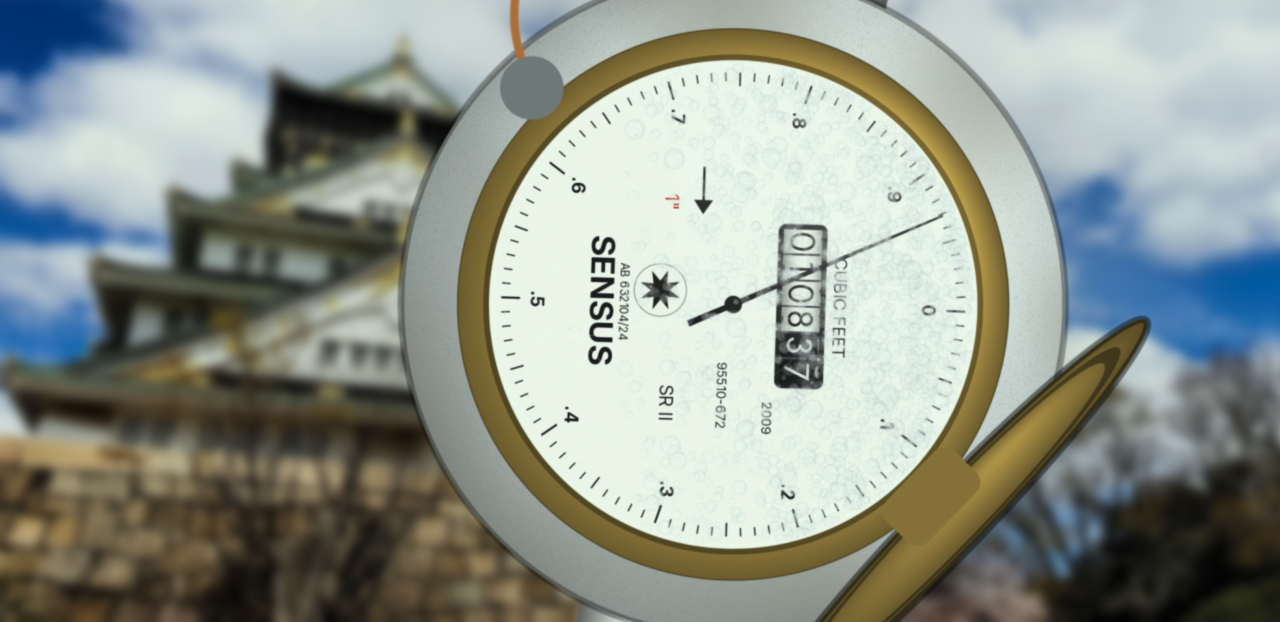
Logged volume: 10836.93,ft³
